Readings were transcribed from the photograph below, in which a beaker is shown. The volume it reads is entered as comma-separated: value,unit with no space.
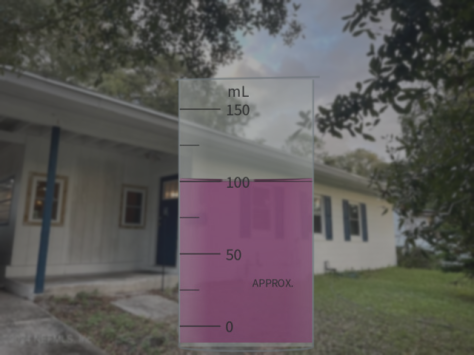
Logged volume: 100,mL
